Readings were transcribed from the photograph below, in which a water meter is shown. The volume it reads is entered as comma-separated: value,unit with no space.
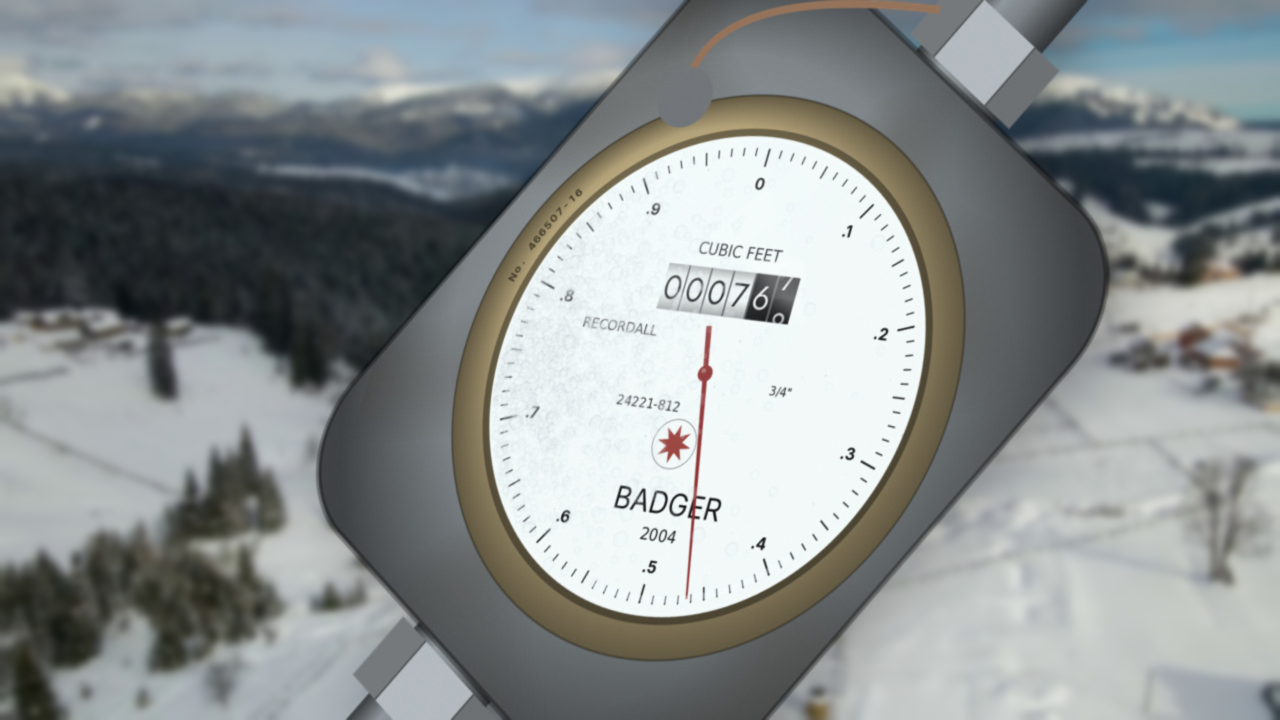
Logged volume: 767.46,ft³
